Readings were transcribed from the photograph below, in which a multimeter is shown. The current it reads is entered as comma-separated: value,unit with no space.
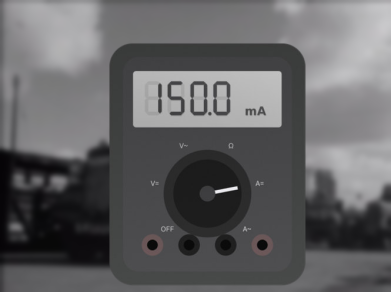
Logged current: 150.0,mA
